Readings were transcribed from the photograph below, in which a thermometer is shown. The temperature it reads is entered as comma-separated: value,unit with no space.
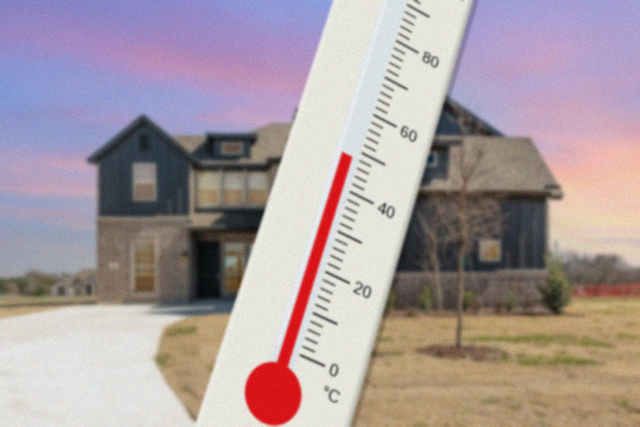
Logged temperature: 48,°C
